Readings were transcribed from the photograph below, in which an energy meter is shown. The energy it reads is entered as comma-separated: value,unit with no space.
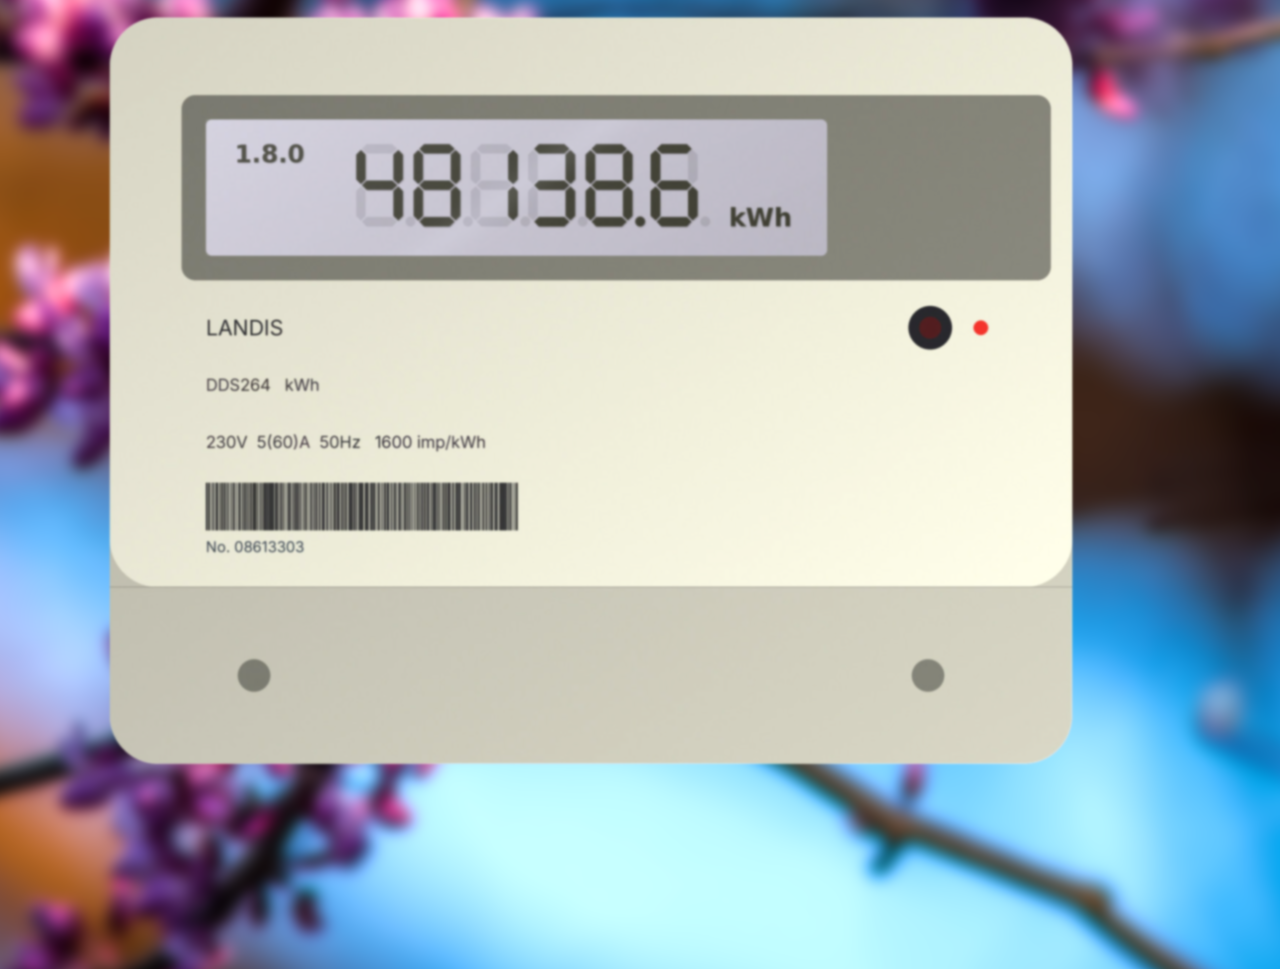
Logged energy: 48138.6,kWh
